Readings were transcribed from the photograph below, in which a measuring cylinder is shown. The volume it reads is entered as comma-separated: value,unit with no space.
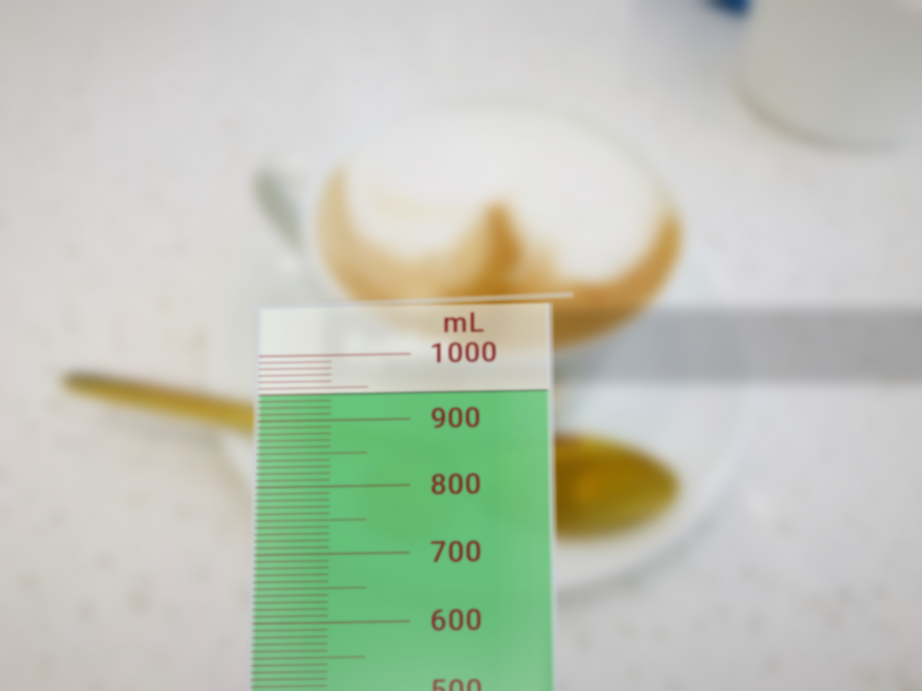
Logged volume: 940,mL
